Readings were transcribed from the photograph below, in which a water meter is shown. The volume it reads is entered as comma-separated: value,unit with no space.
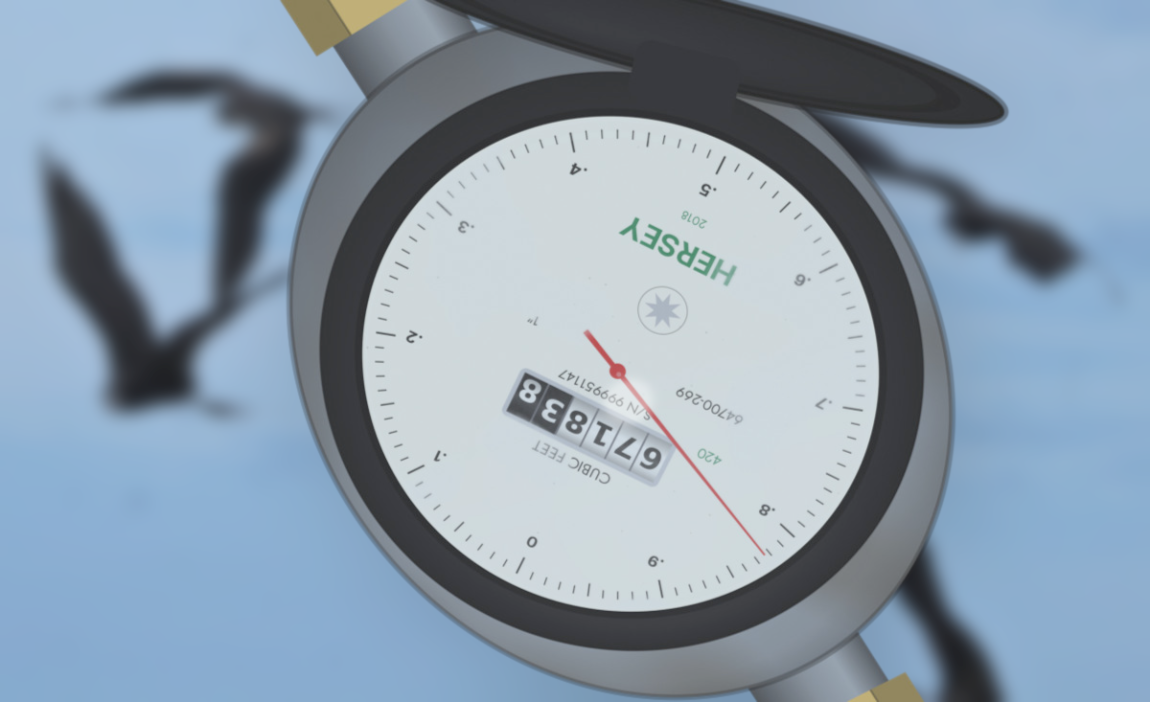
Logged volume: 671837.82,ft³
